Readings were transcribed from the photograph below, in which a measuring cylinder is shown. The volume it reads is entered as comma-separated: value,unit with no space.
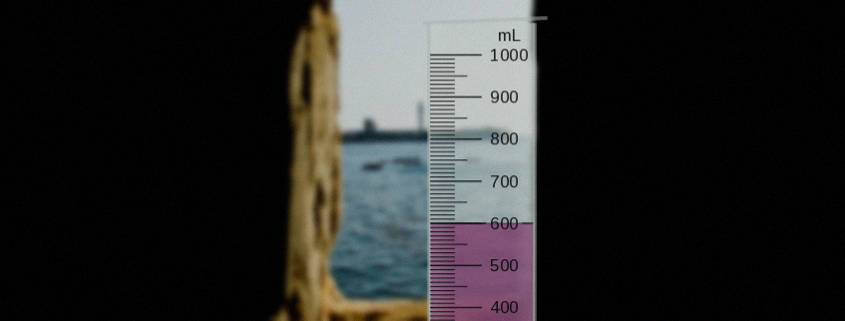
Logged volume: 600,mL
